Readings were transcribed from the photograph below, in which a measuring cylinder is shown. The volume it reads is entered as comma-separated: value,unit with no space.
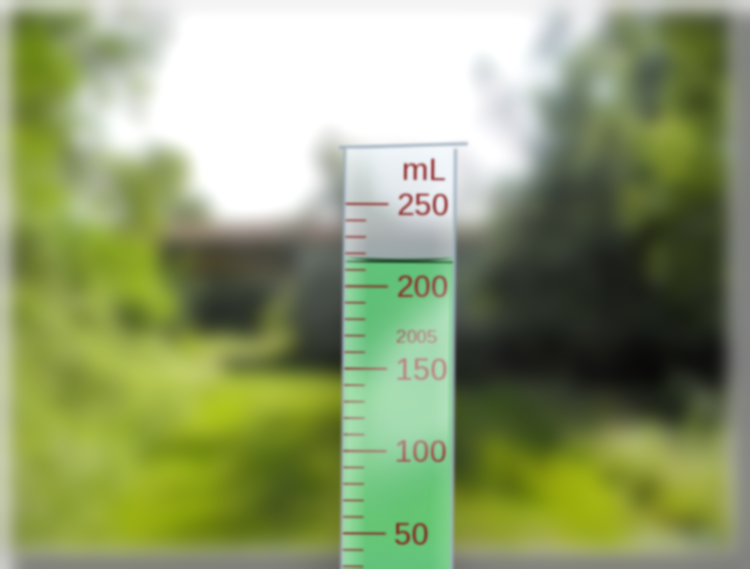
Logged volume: 215,mL
